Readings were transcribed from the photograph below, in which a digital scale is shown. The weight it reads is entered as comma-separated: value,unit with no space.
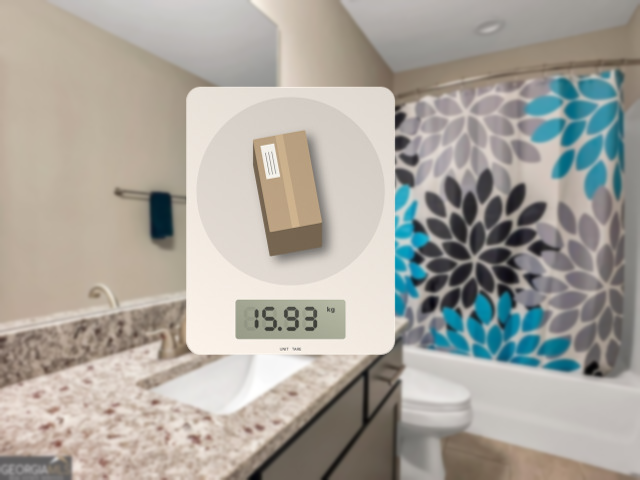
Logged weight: 15.93,kg
